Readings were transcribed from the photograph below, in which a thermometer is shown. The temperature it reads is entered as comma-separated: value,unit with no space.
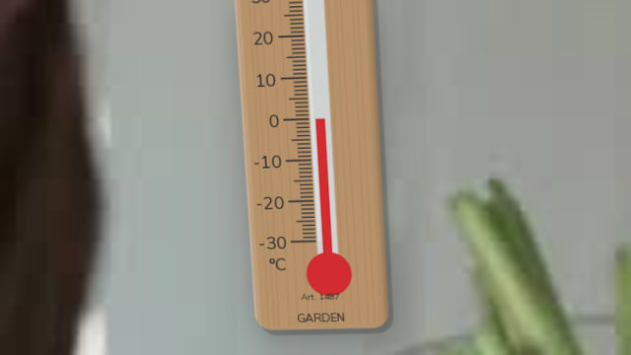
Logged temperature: 0,°C
